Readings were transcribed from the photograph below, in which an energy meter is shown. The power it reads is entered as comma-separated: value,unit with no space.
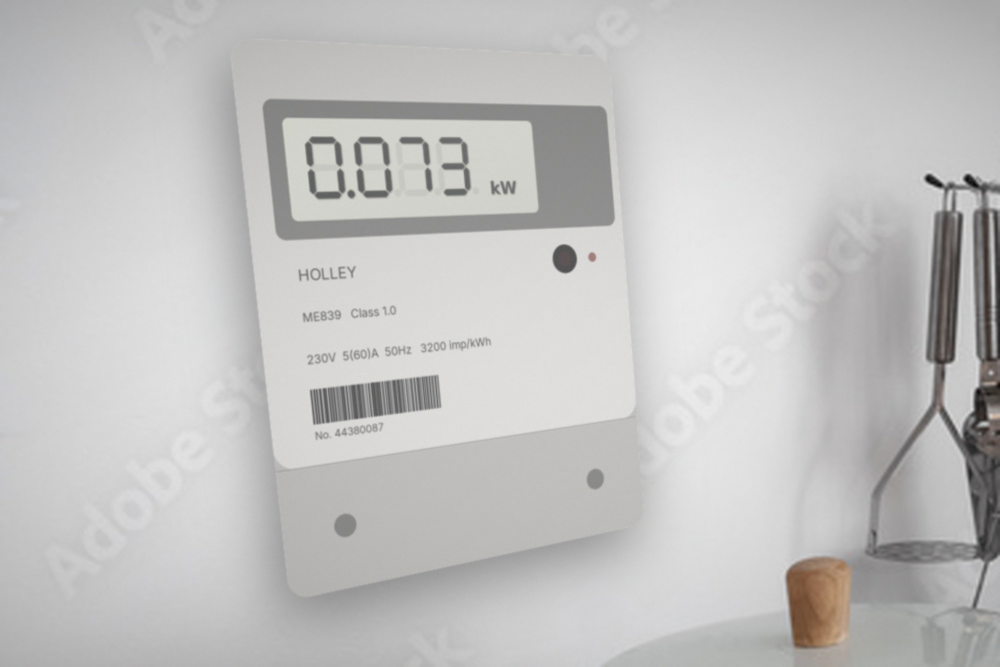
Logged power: 0.073,kW
